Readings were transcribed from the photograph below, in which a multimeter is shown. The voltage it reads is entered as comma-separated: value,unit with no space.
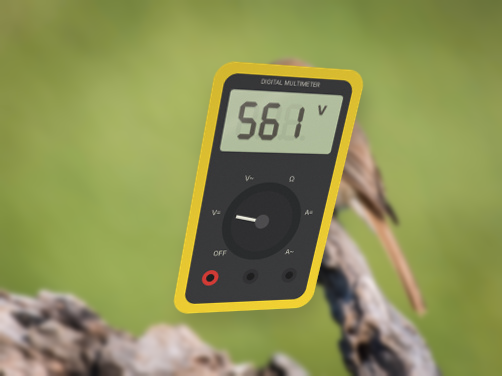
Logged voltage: 561,V
